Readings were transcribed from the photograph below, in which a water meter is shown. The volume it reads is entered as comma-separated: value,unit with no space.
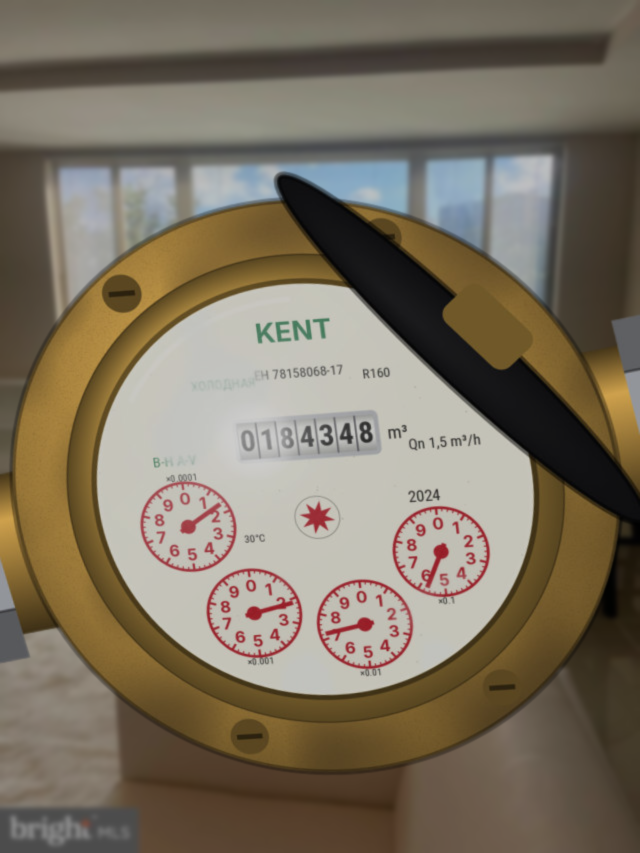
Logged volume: 184348.5721,m³
